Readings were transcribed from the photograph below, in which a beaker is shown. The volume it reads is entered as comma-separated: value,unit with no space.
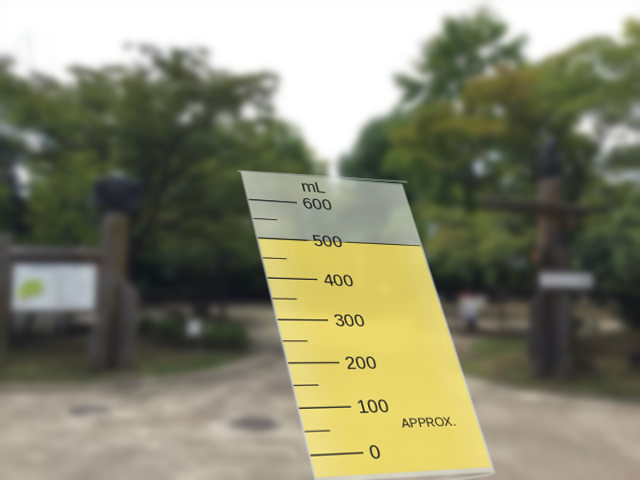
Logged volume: 500,mL
